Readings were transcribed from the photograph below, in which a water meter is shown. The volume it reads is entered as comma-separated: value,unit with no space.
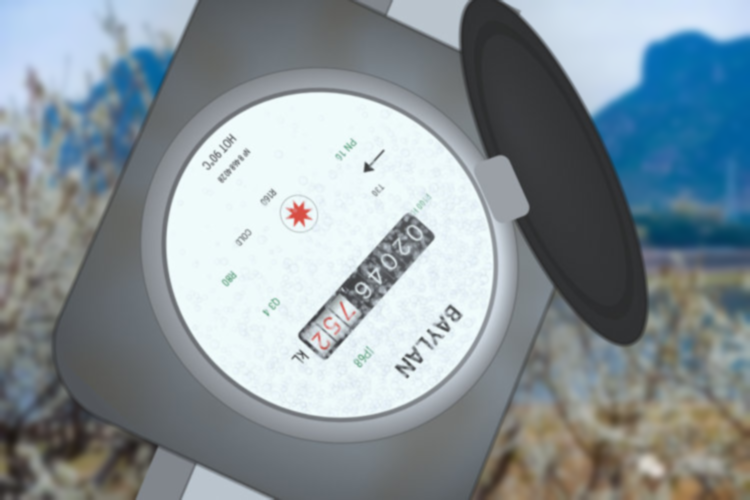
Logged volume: 2046.752,kL
